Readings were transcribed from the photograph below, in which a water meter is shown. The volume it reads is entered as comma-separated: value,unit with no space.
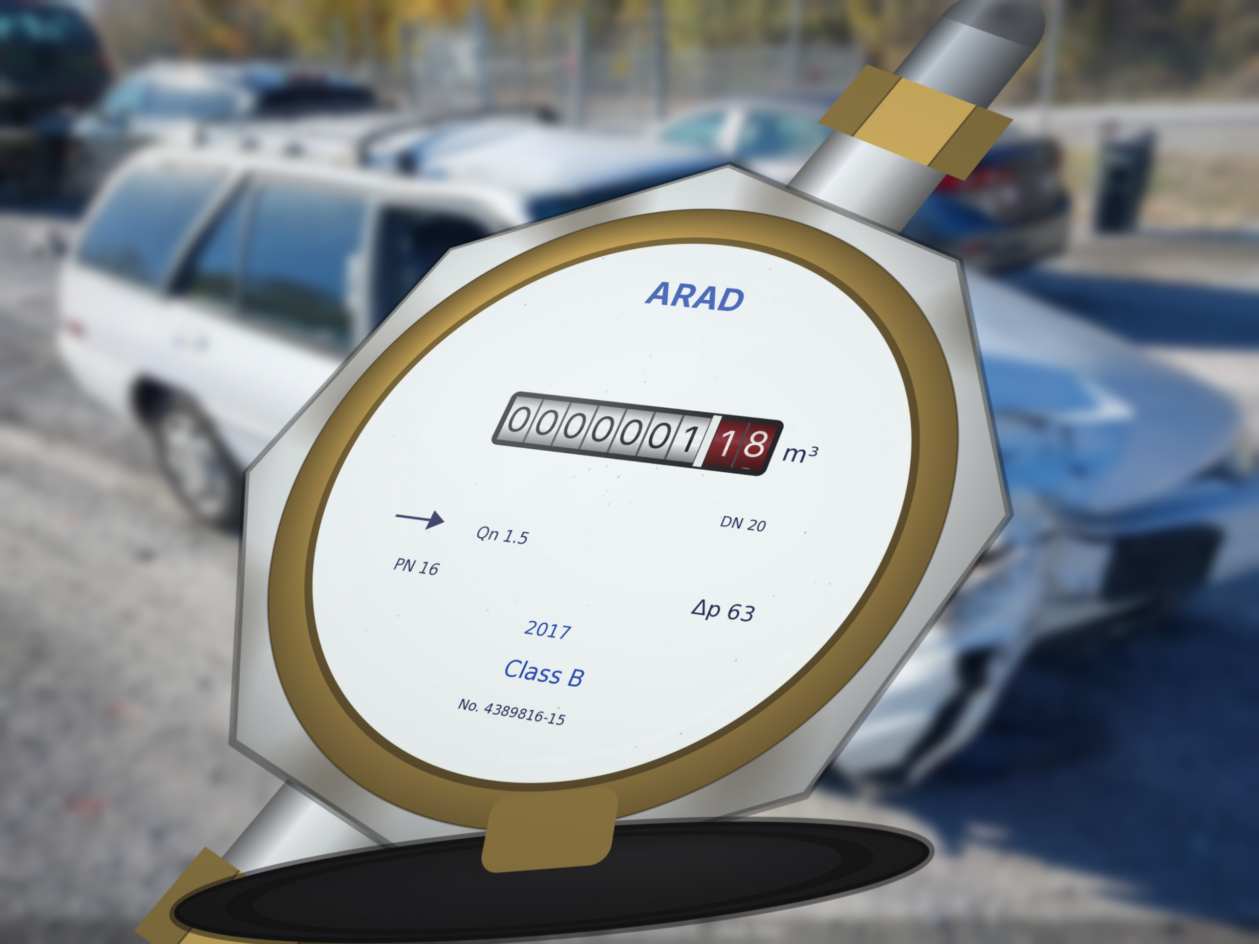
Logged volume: 1.18,m³
